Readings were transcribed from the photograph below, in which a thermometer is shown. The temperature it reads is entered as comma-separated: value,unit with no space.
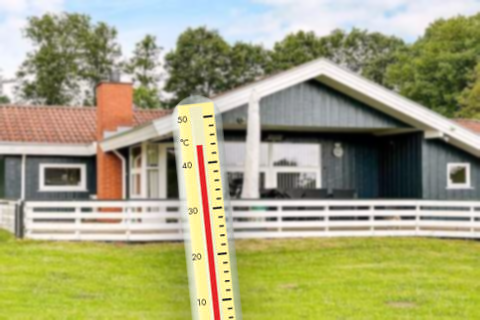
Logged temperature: 44,°C
